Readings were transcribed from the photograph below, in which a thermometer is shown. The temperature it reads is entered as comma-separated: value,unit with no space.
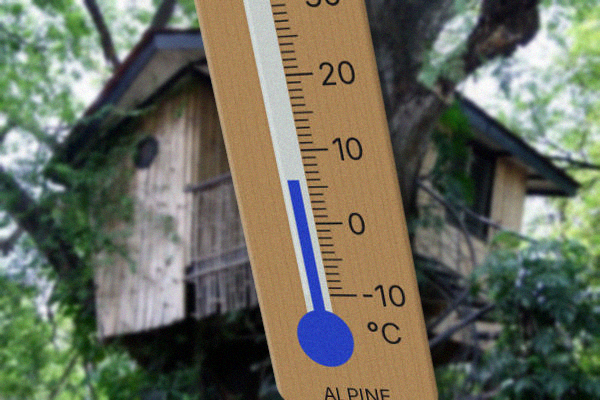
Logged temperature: 6,°C
